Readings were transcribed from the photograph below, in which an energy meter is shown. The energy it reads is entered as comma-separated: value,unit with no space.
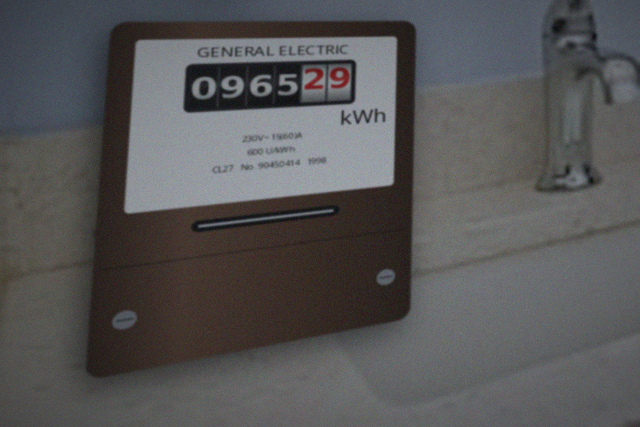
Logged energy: 965.29,kWh
